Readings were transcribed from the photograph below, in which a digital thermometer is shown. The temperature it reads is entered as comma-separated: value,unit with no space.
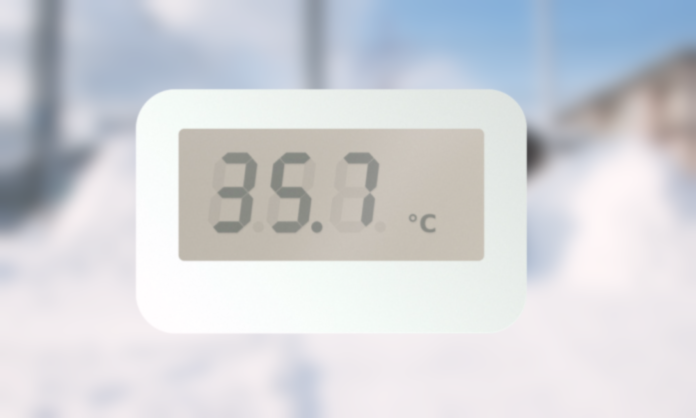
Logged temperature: 35.7,°C
